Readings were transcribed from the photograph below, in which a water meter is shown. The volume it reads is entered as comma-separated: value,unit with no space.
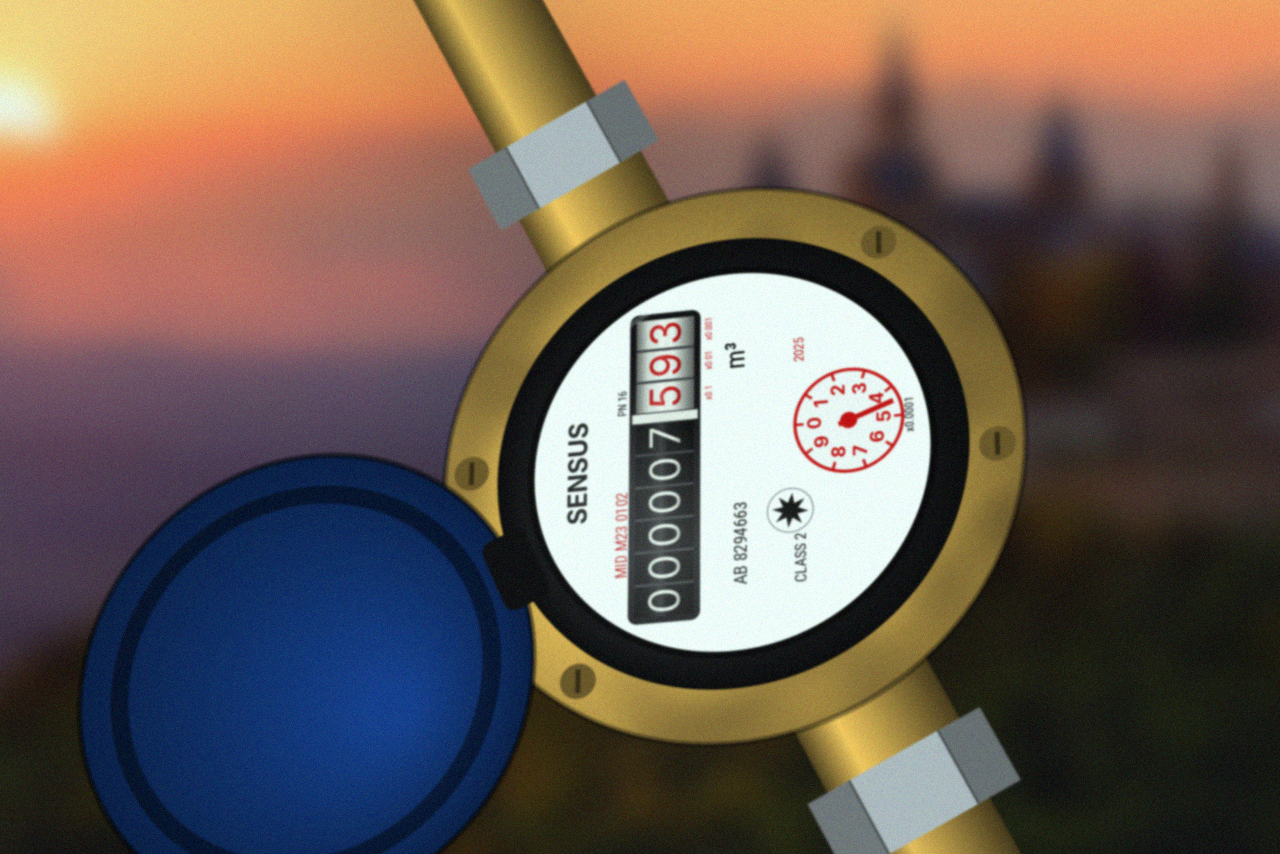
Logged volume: 7.5934,m³
